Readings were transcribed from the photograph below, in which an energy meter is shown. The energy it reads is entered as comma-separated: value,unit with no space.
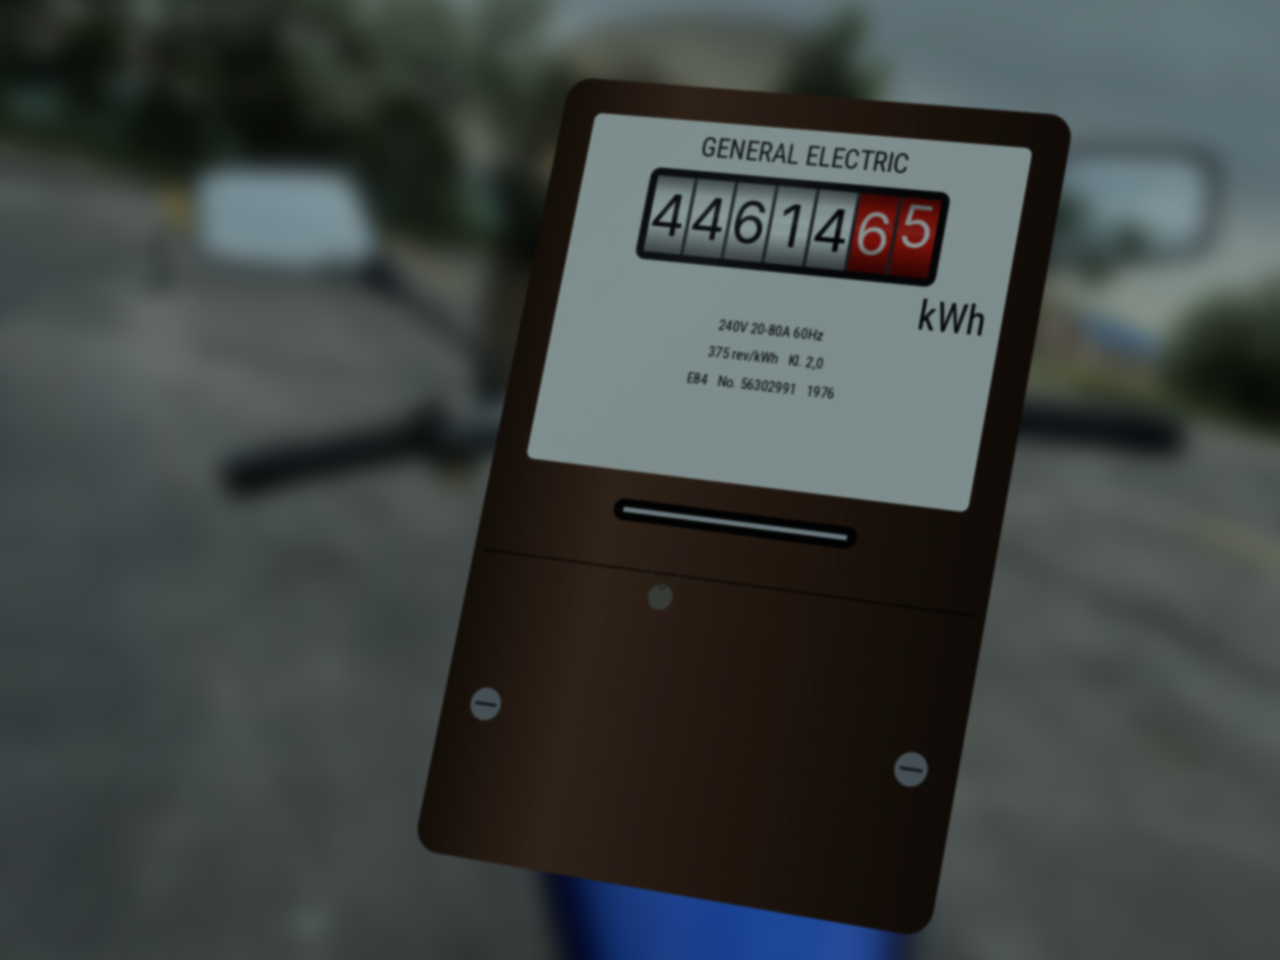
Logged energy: 44614.65,kWh
